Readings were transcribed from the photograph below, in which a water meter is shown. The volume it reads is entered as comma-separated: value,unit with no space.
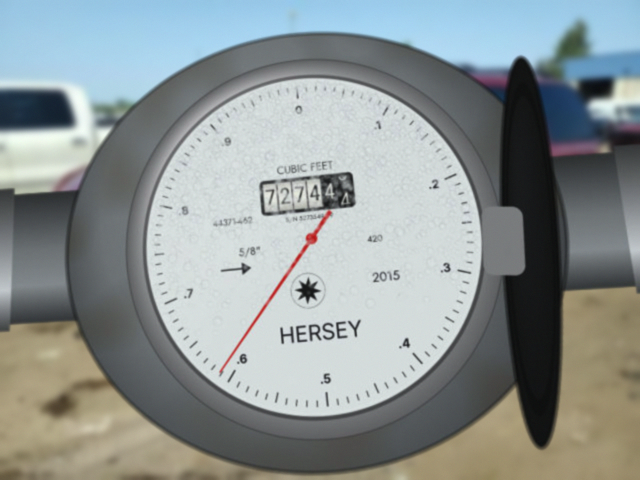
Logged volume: 727443.61,ft³
